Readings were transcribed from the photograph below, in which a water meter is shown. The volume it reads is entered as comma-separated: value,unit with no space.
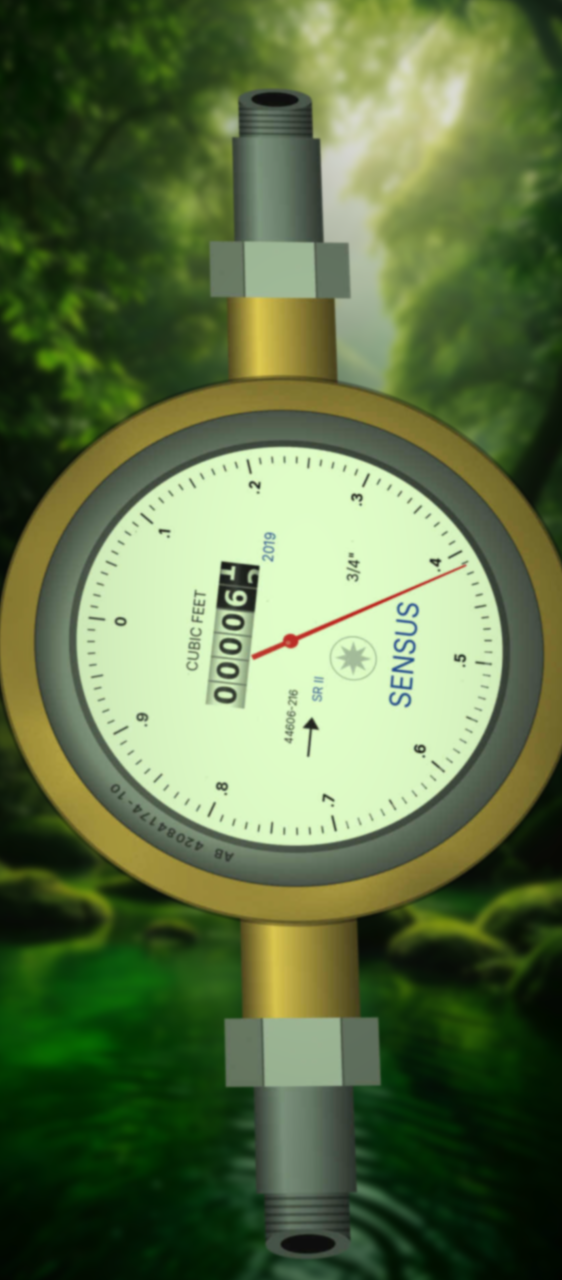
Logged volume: 61.41,ft³
